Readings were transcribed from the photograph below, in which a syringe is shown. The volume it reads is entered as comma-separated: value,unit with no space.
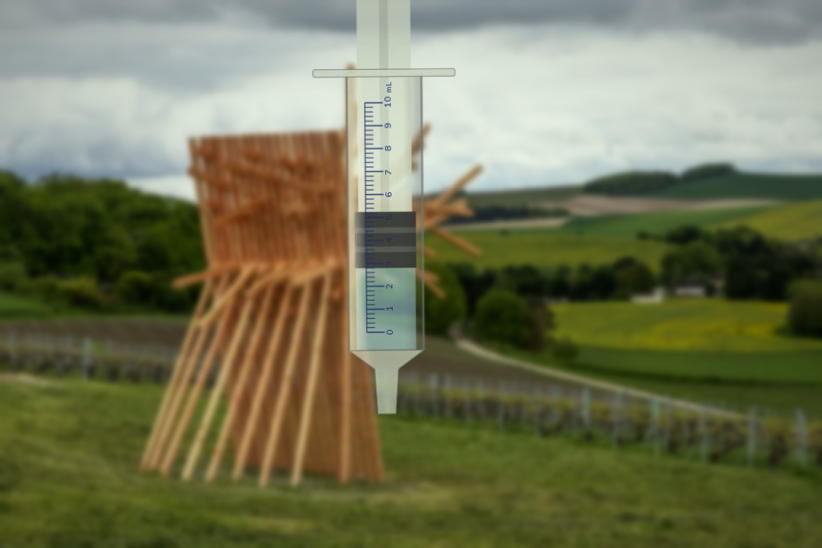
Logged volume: 2.8,mL
